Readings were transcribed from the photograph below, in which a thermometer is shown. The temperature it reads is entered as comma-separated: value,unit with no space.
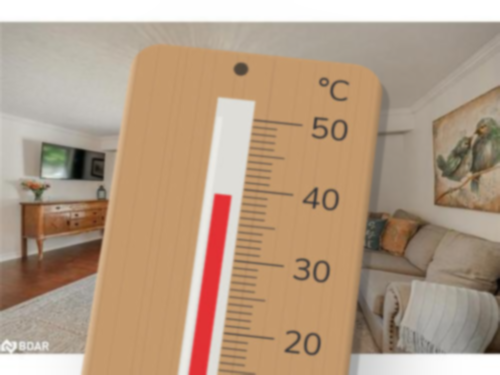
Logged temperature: 39,°C
